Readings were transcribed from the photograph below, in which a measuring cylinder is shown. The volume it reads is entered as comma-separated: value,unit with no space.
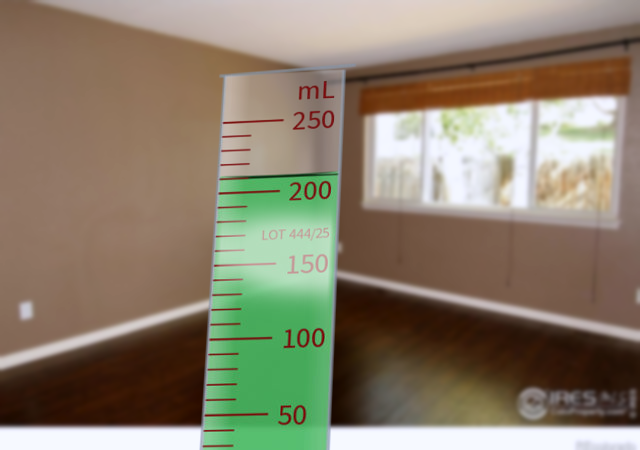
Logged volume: 210,mL
